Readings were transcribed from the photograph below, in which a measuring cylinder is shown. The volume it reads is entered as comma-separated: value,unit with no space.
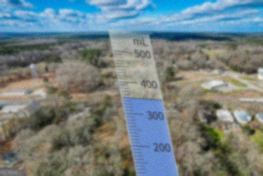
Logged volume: 350,mL
